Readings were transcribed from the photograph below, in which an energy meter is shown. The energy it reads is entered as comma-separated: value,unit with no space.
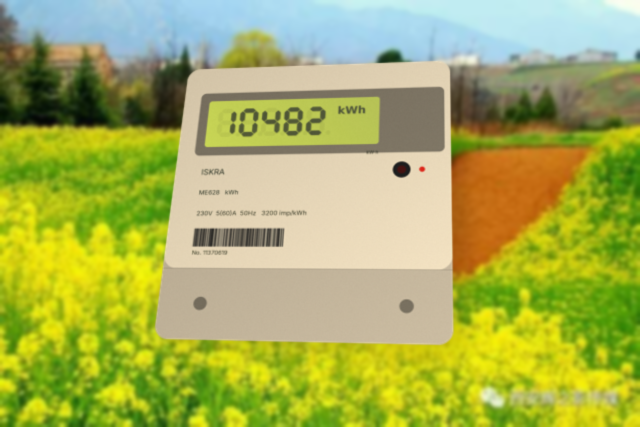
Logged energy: 10482,kWh
